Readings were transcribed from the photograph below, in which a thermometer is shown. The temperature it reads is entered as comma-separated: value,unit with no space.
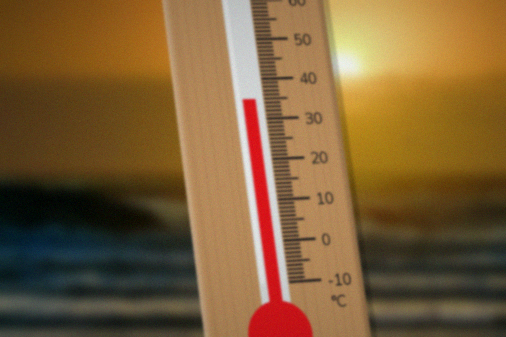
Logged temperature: 35,°C
